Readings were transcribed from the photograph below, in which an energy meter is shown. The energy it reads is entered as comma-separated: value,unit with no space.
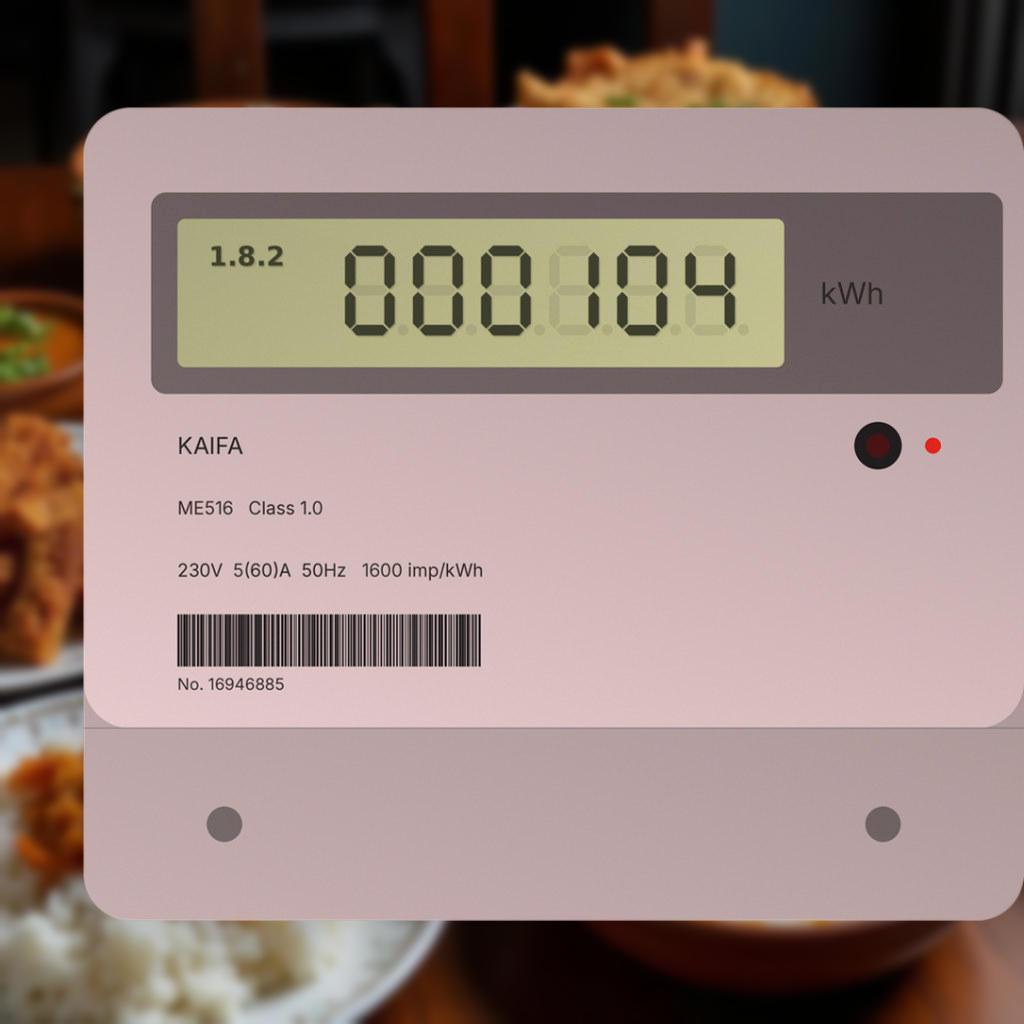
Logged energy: 104,kWh
